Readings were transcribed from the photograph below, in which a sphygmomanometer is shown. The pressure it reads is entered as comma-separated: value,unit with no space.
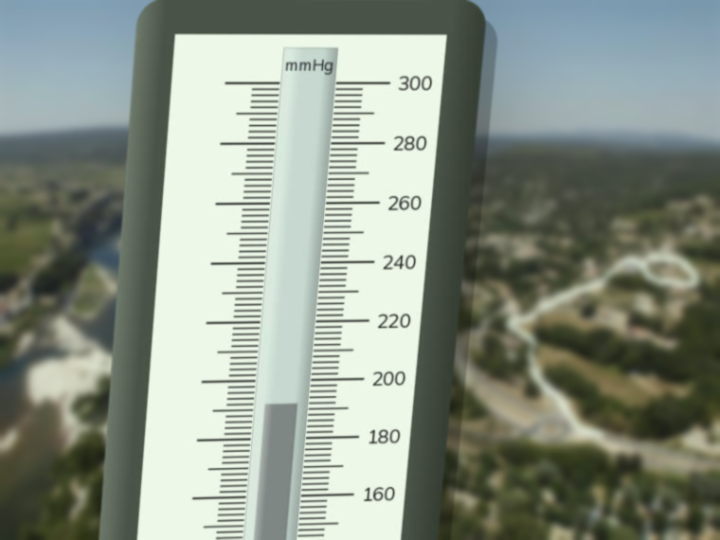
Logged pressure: 192,mmHg
